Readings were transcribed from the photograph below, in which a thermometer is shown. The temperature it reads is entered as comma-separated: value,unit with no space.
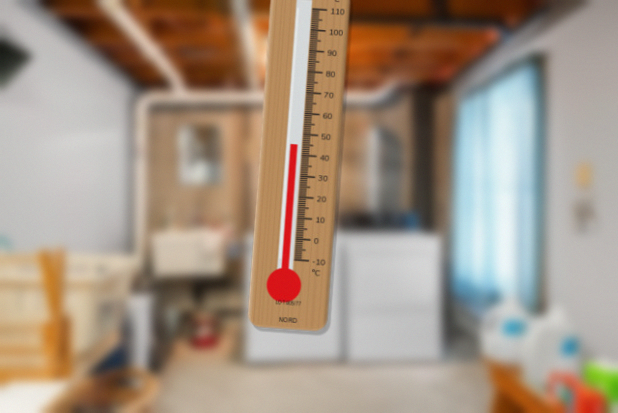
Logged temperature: 45,°C
